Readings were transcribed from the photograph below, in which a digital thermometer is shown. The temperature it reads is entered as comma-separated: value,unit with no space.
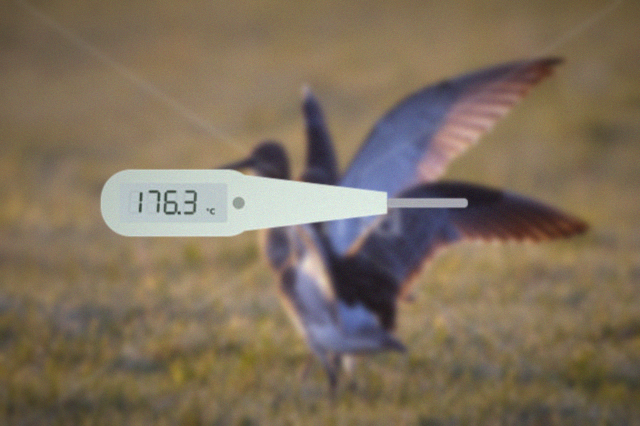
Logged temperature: 176.3,°C
